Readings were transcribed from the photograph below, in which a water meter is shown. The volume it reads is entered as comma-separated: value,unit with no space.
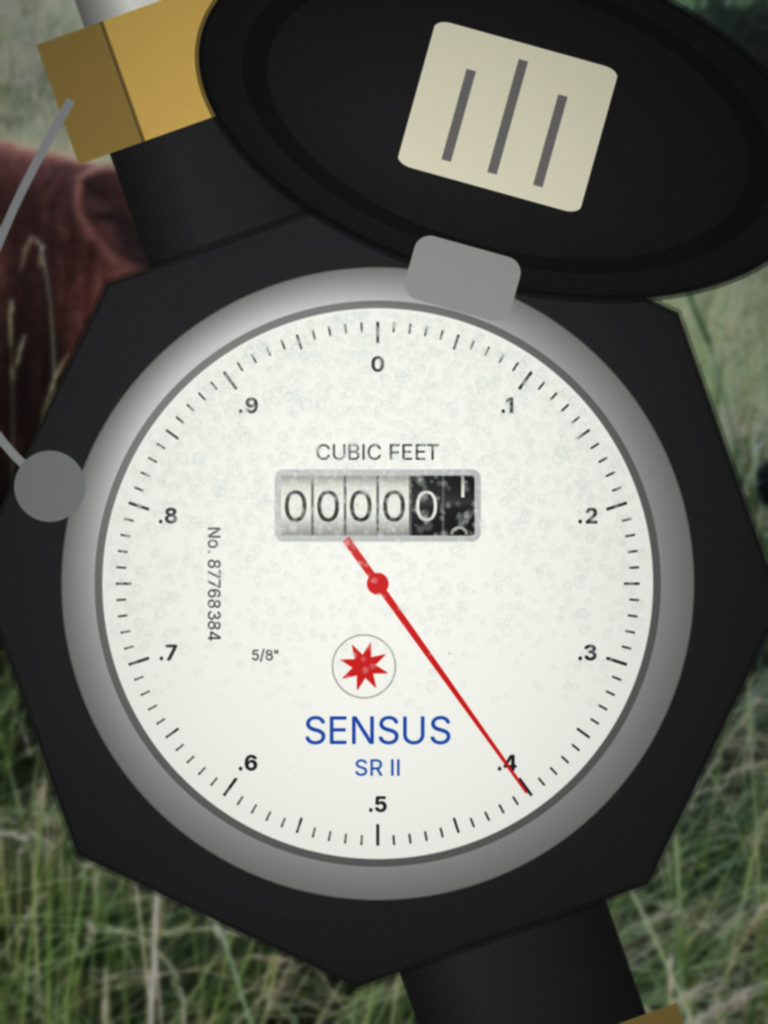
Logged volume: 1.40,ft³
